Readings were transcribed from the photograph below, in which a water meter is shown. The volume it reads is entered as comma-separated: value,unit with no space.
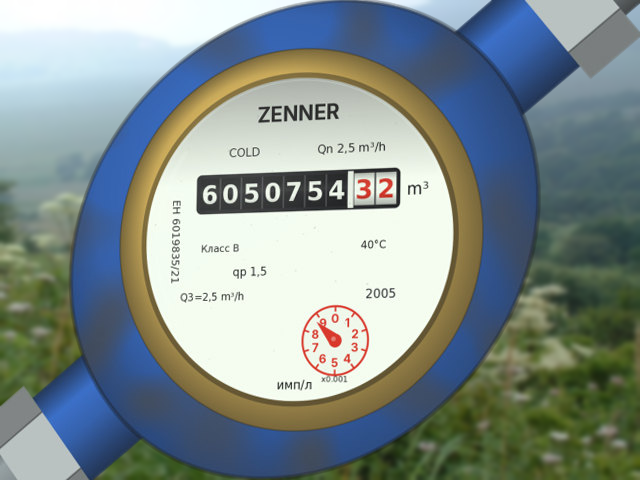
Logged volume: 6050754.328,m³
